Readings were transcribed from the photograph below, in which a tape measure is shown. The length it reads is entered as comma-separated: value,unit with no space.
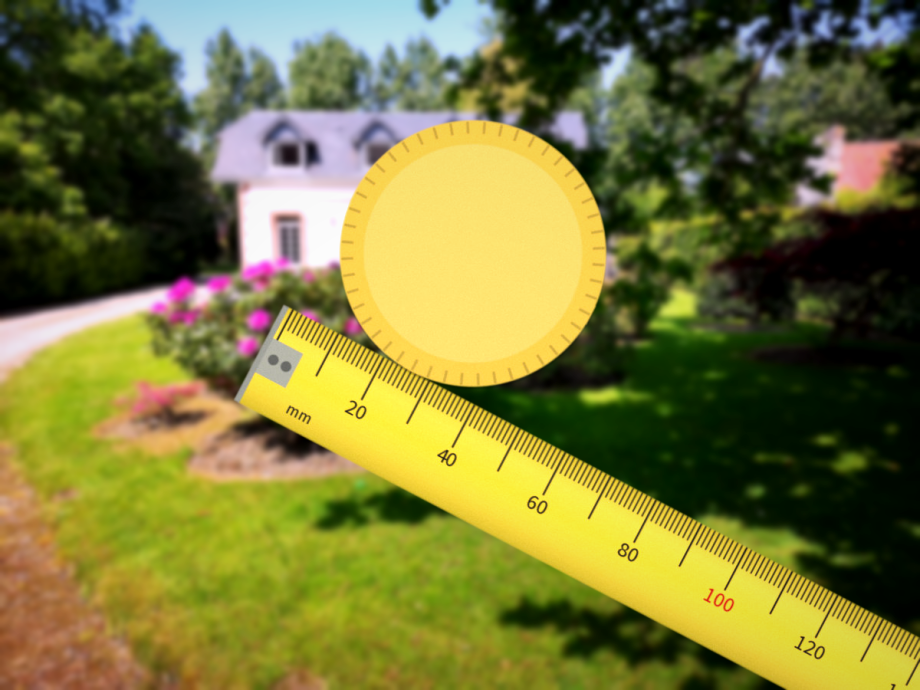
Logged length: 52,mm
